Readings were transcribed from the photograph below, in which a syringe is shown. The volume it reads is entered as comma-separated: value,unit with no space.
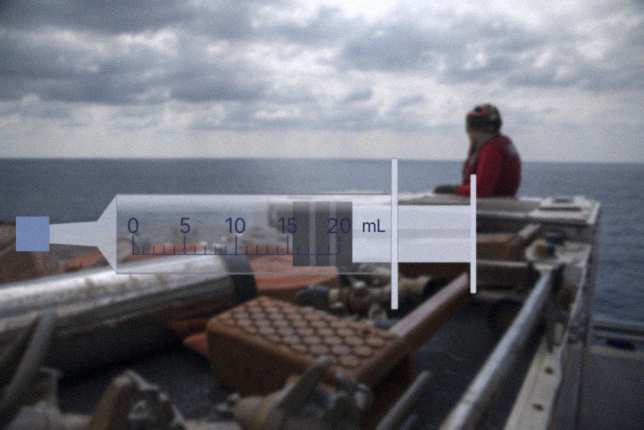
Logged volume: 15.5,mL
